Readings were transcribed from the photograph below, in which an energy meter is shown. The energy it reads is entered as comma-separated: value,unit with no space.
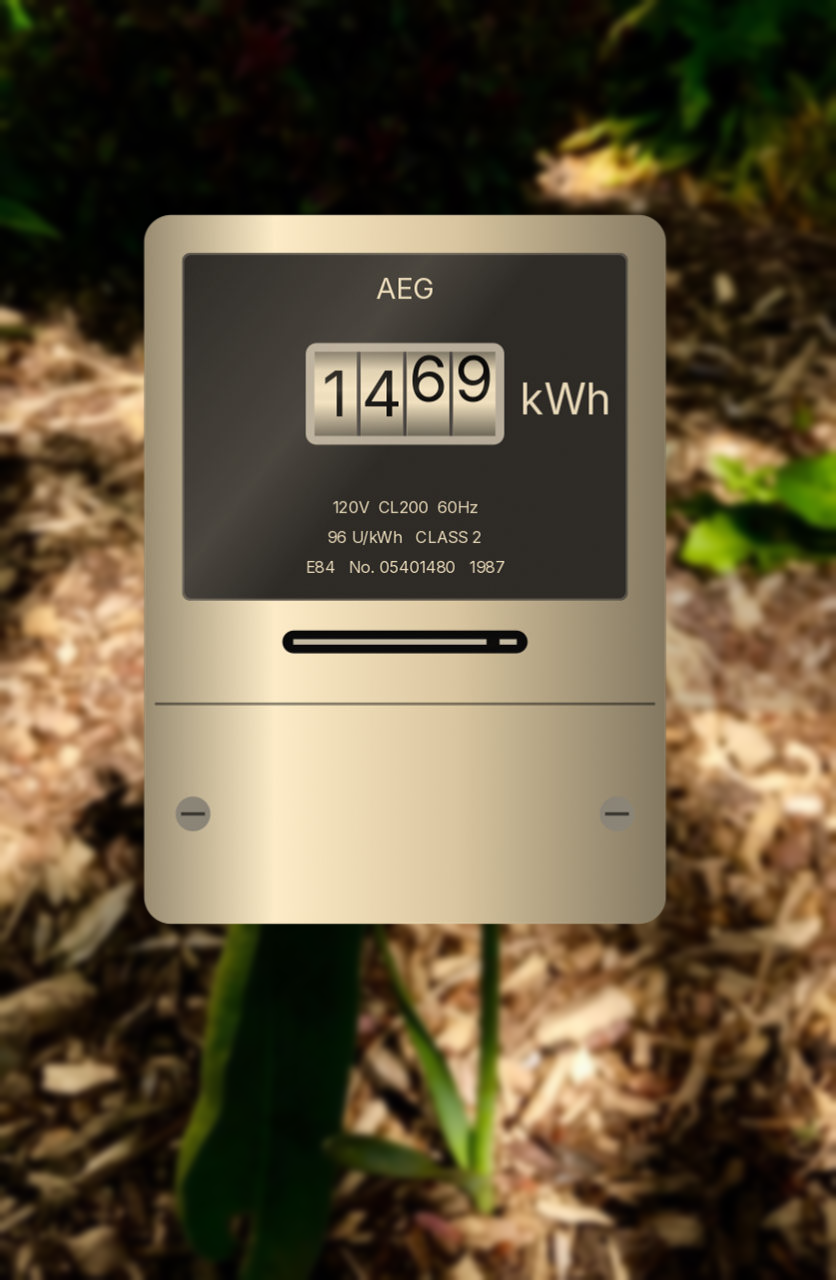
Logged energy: 1469,kWh
